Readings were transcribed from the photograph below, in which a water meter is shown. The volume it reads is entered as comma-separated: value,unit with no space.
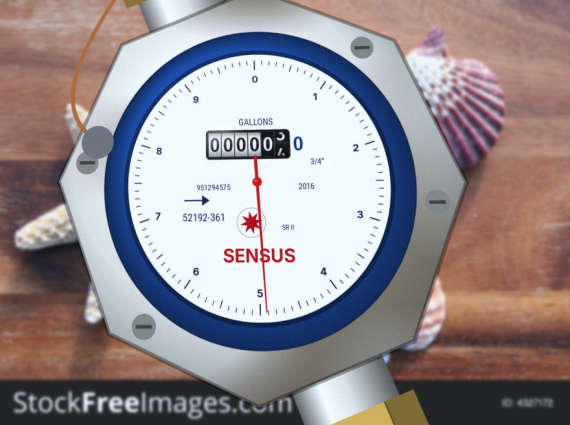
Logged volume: 34.9,gal
